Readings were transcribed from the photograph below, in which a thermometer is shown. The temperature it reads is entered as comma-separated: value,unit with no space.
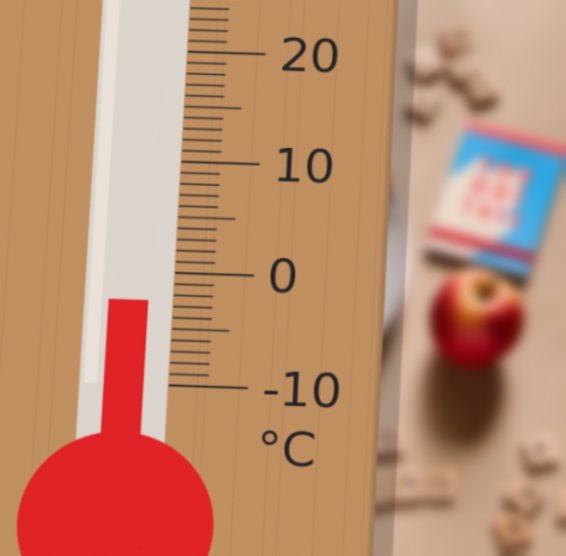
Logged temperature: -2.5,°C
